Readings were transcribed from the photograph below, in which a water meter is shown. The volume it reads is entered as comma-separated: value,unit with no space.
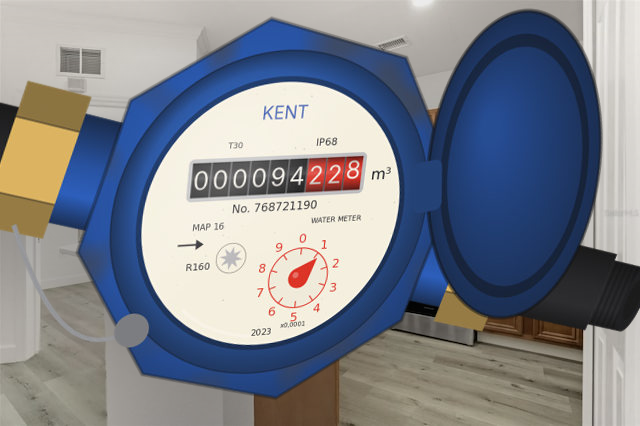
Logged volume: 94.2281,m³
